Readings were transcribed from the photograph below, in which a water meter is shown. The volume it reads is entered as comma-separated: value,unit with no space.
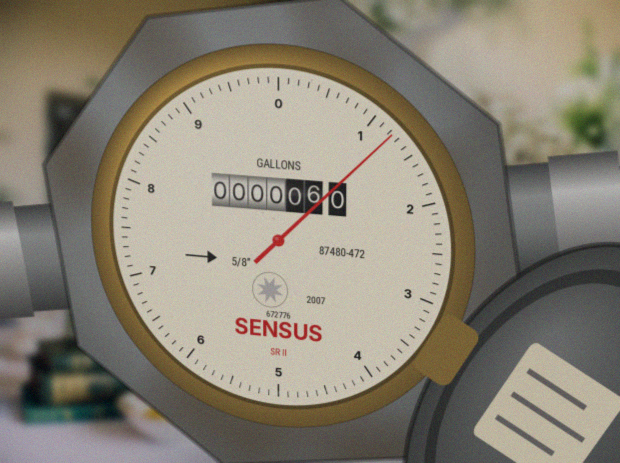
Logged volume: 61.2,gal
